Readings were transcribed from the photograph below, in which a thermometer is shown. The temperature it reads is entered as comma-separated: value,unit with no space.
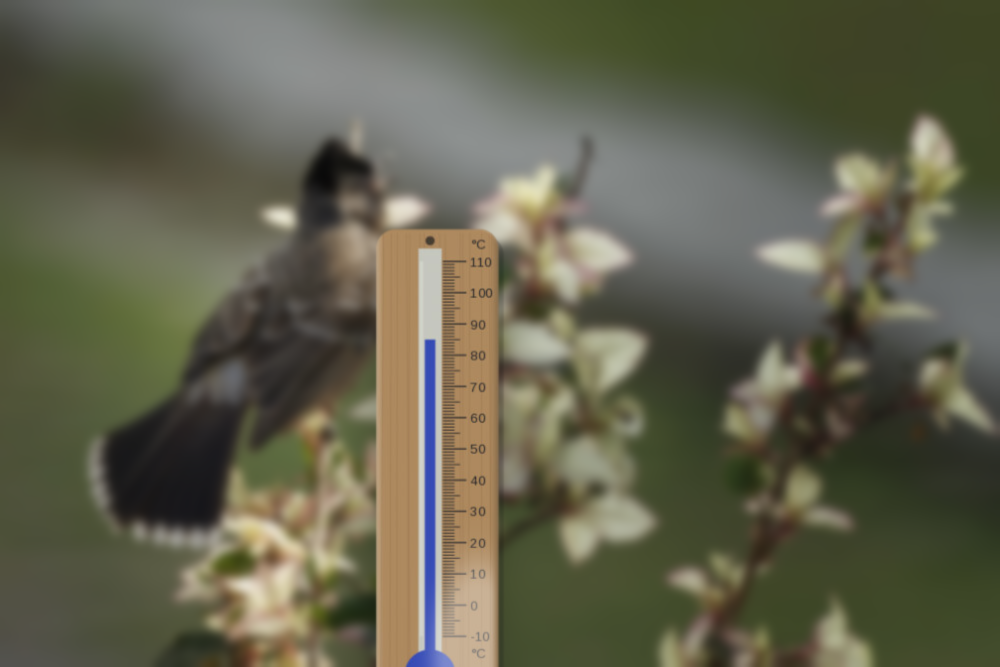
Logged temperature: 85,°C
